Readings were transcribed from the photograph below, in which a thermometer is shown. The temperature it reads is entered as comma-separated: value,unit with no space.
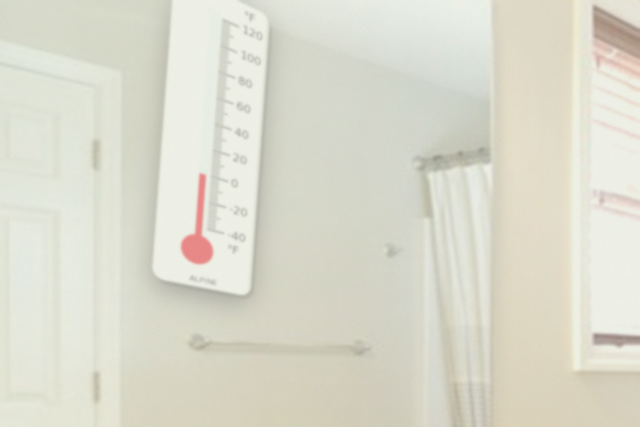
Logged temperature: 0,°F
